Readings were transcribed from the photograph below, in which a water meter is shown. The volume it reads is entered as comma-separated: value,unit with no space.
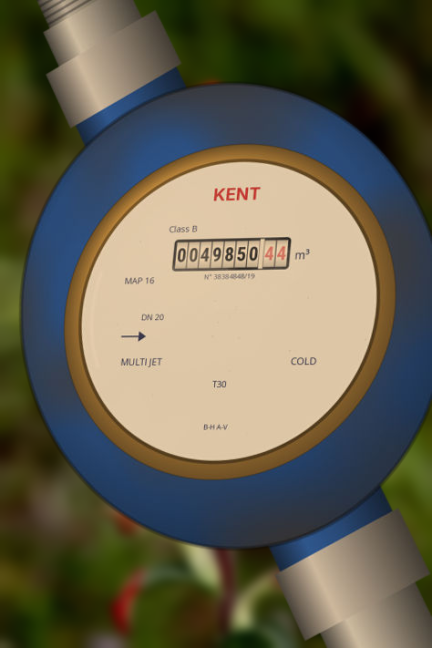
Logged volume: 49850.44,m³
